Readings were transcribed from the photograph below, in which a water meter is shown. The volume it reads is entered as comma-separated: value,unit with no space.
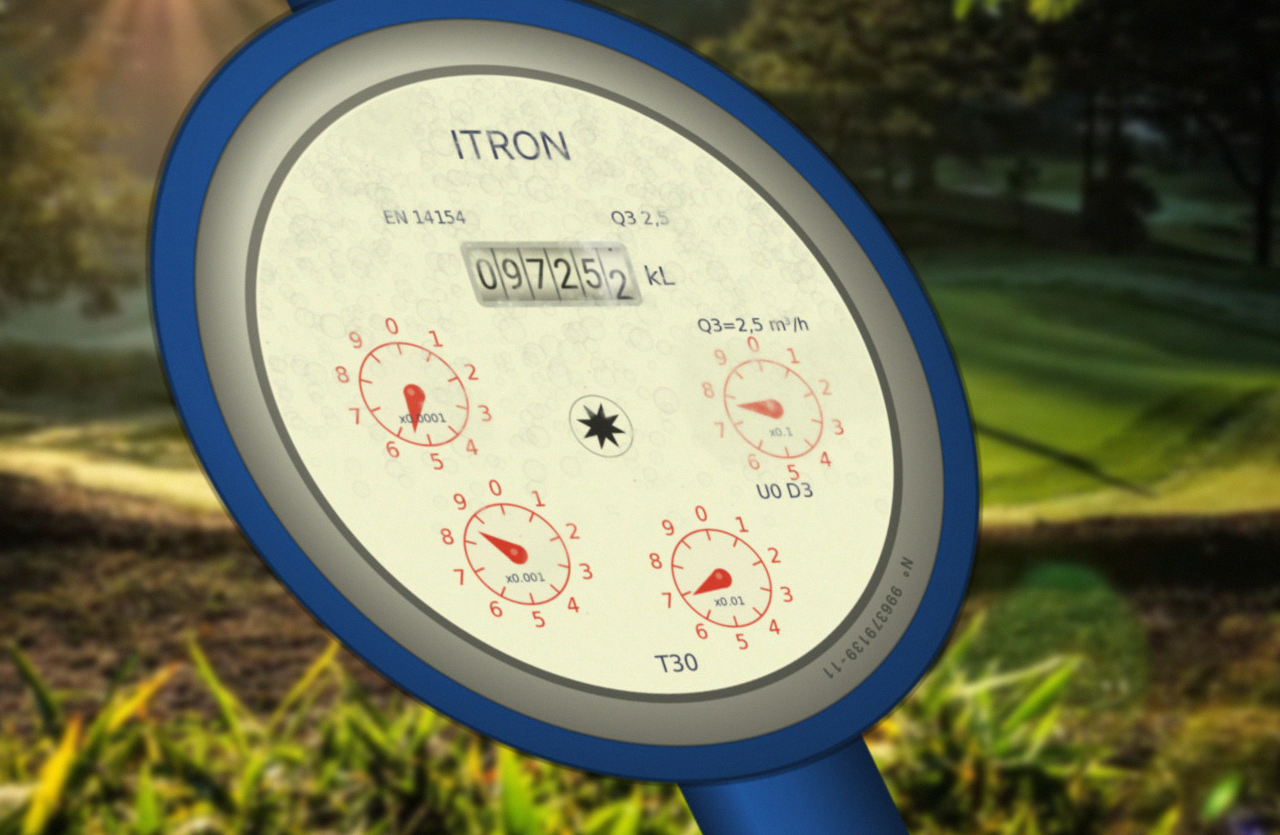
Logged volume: 97251.7685,kL
